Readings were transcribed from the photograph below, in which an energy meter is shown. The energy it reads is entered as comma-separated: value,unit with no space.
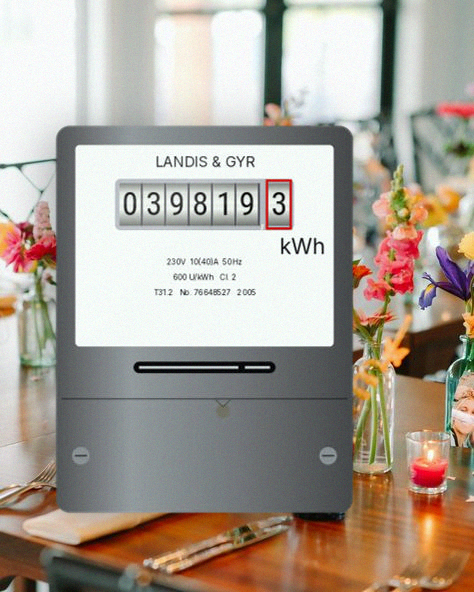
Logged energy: 39819.3,kWh
